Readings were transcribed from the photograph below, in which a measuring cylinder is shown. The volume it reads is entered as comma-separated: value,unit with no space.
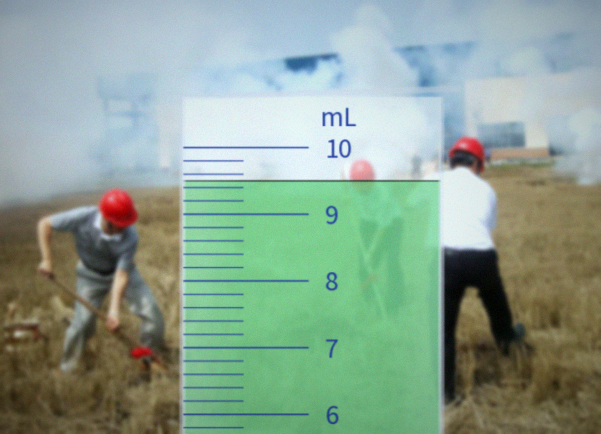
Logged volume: 9.5,mL
